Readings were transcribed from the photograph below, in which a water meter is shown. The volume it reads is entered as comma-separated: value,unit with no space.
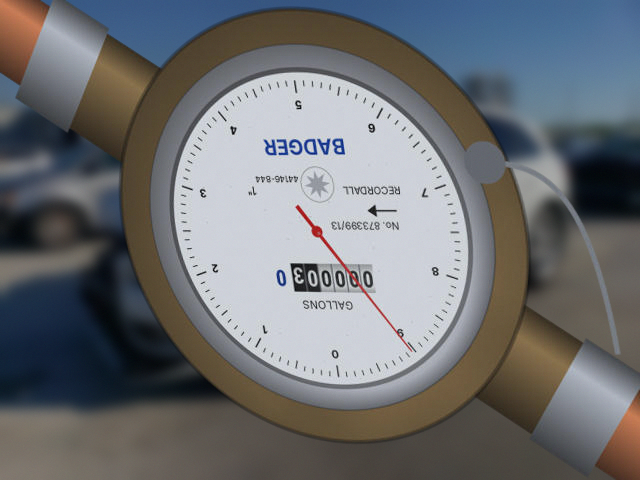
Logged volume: 29.0,gal
